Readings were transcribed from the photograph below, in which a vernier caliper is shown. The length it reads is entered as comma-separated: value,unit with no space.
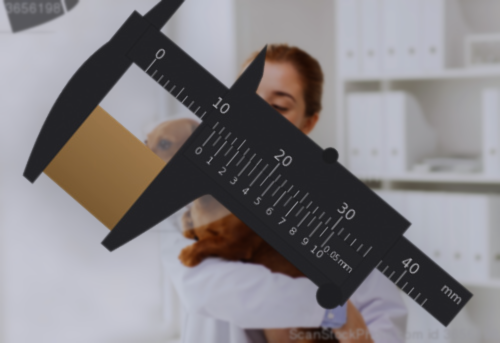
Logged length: 11.4,mm
